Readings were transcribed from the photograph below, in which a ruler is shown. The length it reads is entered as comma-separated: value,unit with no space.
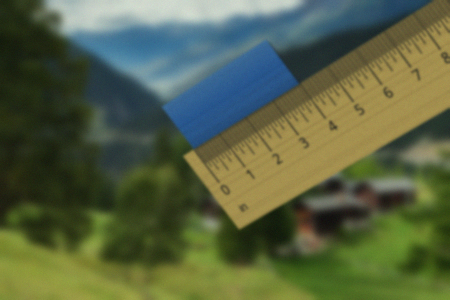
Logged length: 4,in
